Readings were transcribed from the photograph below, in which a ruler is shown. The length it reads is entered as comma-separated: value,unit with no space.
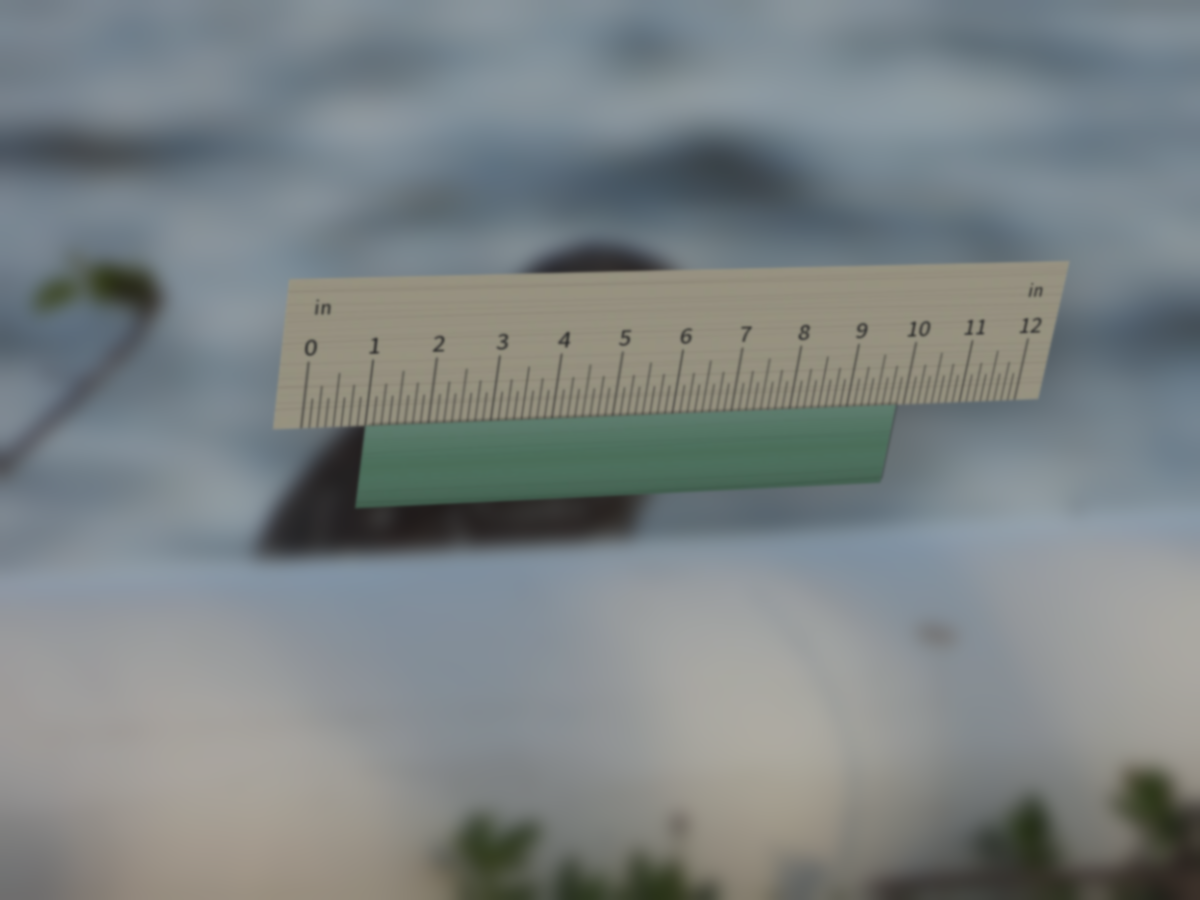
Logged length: 8.875,in
